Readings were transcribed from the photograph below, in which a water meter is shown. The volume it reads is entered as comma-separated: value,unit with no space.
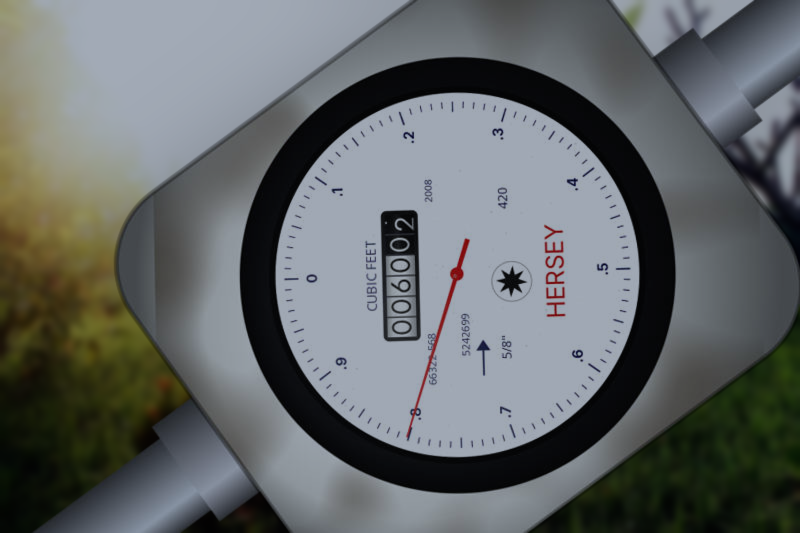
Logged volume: 6001.80,ft³
